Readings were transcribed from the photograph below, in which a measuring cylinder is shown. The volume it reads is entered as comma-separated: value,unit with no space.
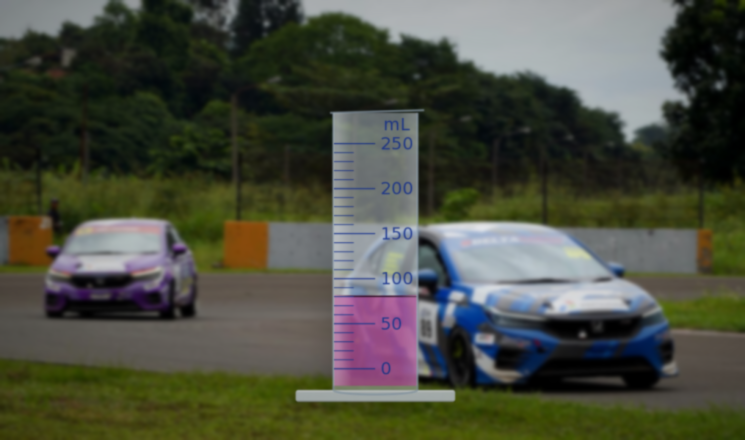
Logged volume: 80,mL
